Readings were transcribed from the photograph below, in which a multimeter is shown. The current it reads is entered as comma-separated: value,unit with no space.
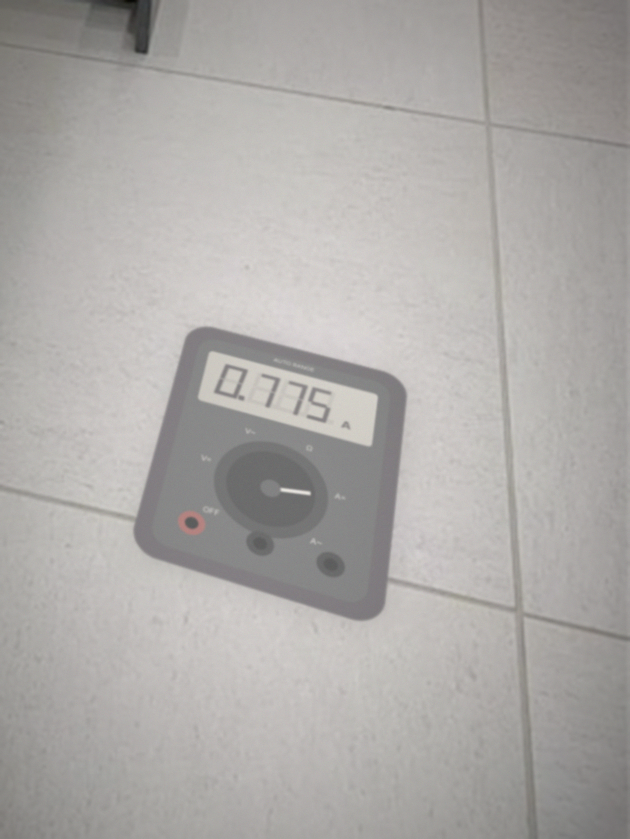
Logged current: 0.775,A
